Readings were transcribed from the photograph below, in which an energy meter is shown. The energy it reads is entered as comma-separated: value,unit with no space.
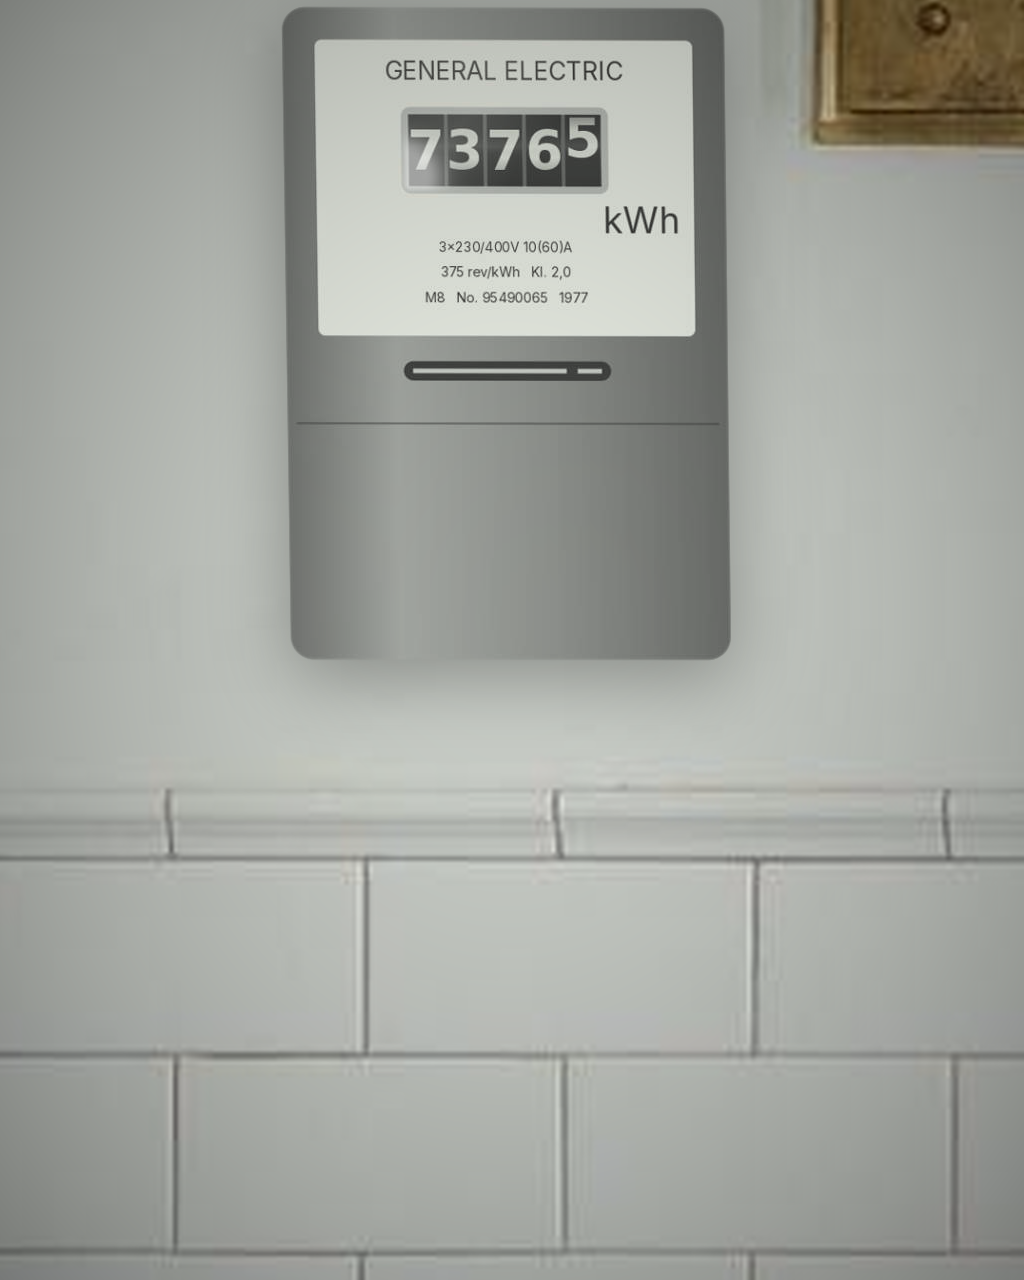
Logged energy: 73765,kWh
